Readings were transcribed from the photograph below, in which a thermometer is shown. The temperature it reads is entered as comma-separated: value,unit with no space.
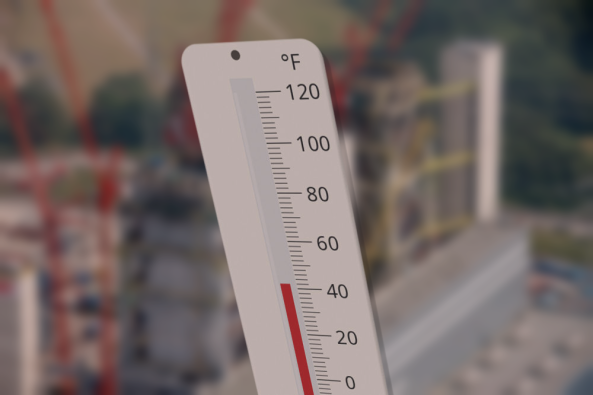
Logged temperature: 42,°F
